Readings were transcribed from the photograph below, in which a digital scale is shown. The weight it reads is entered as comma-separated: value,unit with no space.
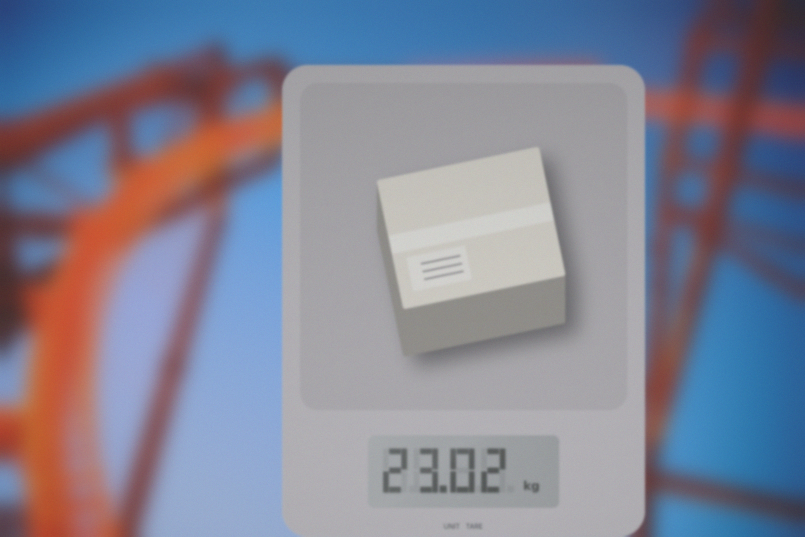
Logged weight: 23.02,kg
